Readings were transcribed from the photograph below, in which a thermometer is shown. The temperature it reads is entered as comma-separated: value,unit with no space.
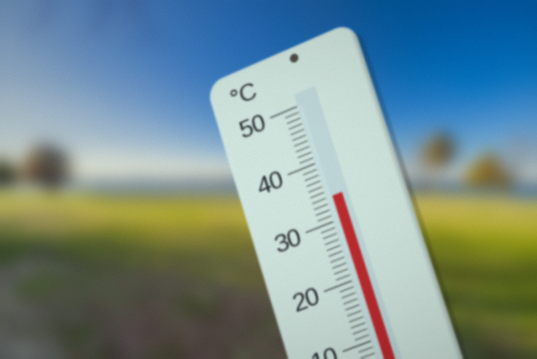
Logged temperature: 34,°C
